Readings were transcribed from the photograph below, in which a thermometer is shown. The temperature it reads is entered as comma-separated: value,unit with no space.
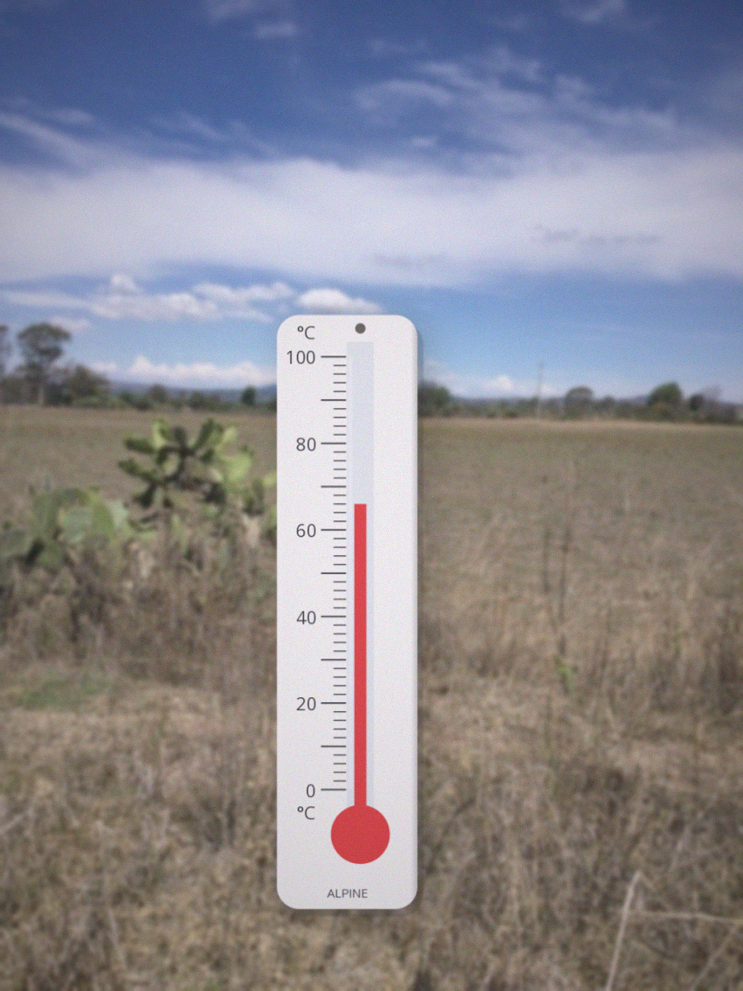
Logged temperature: 66,°C
